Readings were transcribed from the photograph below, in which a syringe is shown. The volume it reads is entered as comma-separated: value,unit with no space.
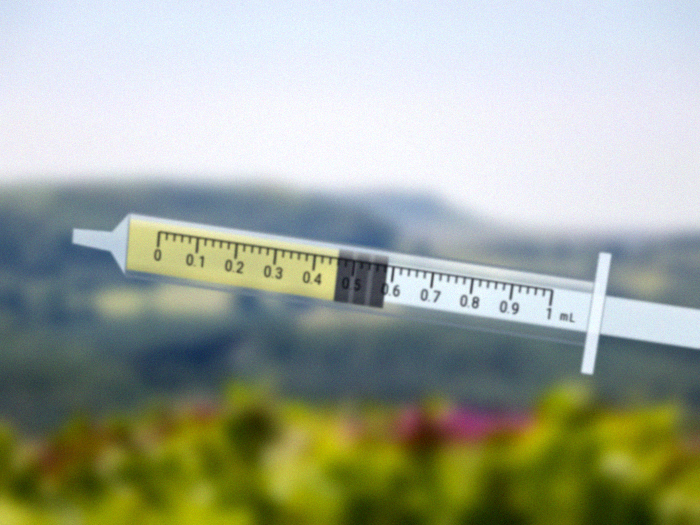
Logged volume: 0.46,mL
